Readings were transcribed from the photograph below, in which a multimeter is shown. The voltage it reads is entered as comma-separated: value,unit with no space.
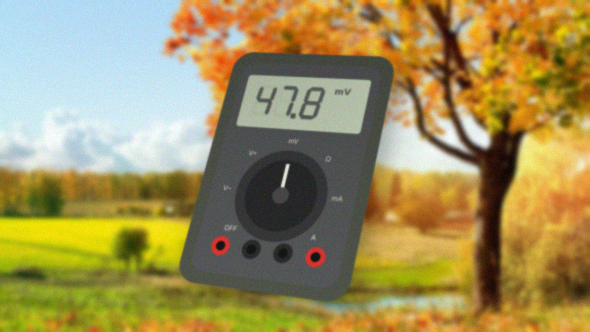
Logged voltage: 47.8,mV
